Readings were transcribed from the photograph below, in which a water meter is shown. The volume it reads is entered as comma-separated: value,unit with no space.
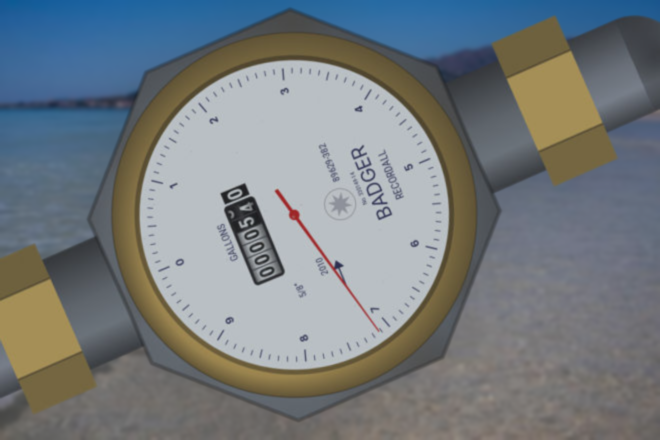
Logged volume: 537.1,gal
